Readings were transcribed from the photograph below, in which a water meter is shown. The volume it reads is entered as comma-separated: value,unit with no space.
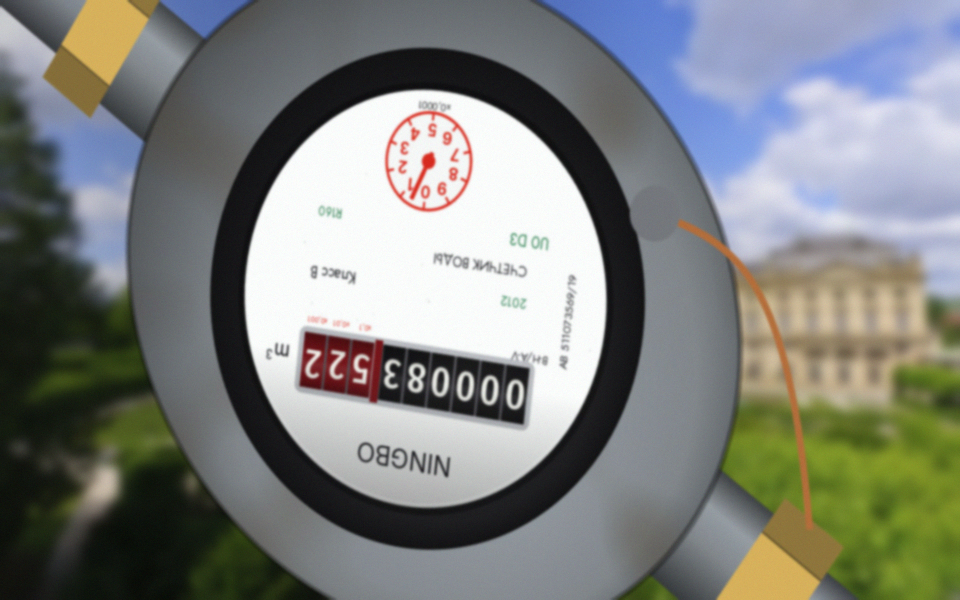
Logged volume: 83.5220,m³
